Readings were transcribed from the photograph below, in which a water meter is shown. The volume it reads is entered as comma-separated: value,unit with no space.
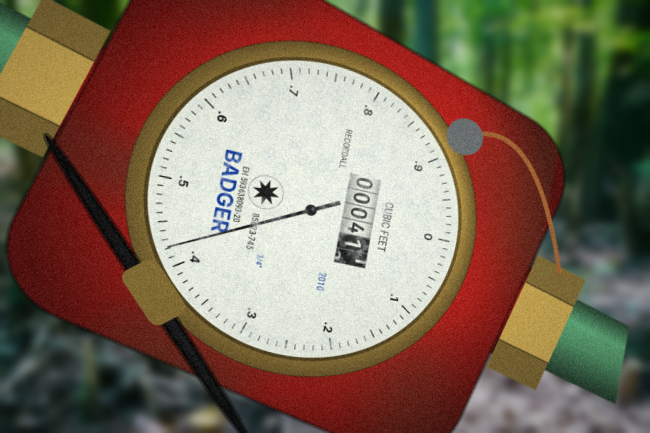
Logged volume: 411.42,ft³
